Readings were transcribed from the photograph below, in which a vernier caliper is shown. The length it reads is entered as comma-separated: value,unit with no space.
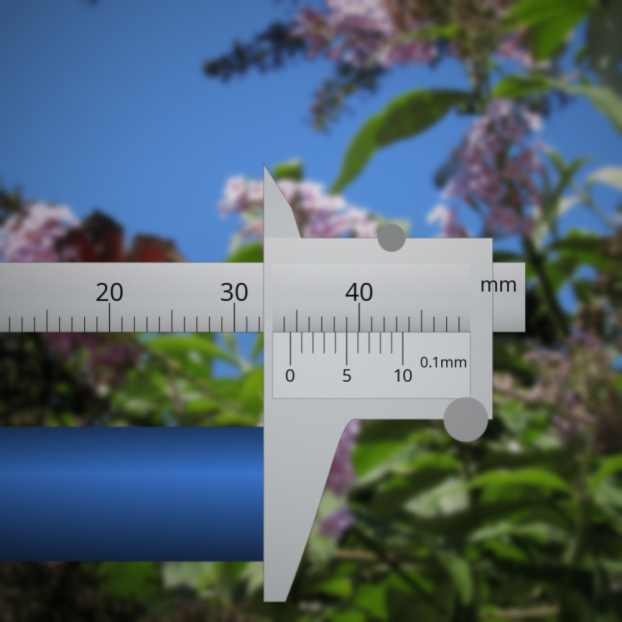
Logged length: 34.5,mm
